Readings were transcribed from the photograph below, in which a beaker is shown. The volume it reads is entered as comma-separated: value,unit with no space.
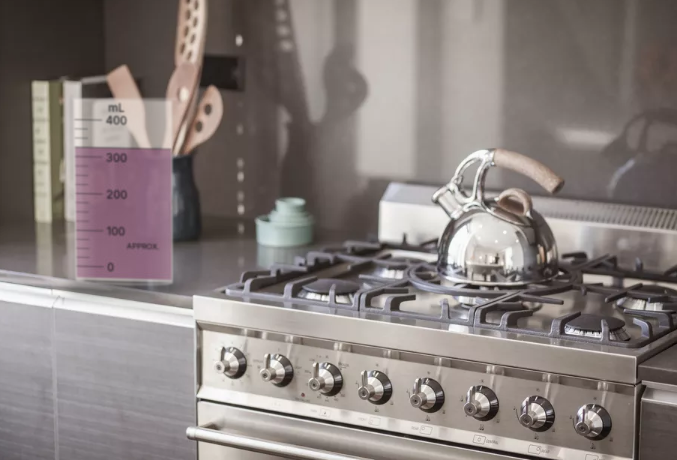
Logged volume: 325,mL
